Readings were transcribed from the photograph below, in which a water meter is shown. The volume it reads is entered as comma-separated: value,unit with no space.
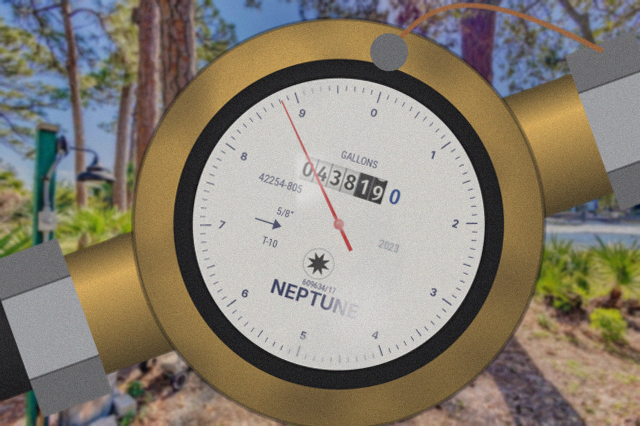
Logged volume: 438188.8,gal
